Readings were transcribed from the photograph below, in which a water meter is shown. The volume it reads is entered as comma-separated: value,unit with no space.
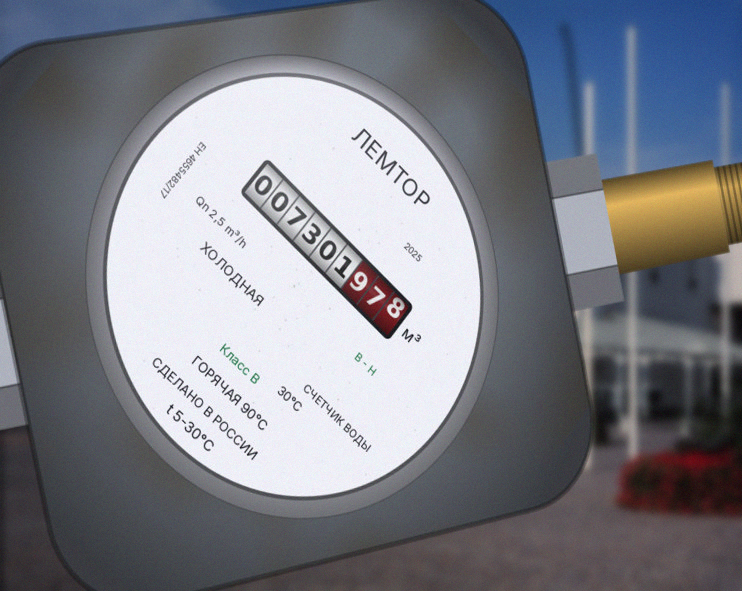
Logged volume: 7301.978,m³
